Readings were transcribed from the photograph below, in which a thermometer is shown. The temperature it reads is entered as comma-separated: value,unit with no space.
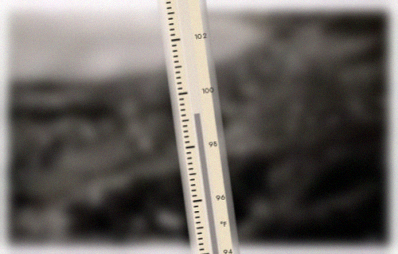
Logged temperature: 99.2,°F
